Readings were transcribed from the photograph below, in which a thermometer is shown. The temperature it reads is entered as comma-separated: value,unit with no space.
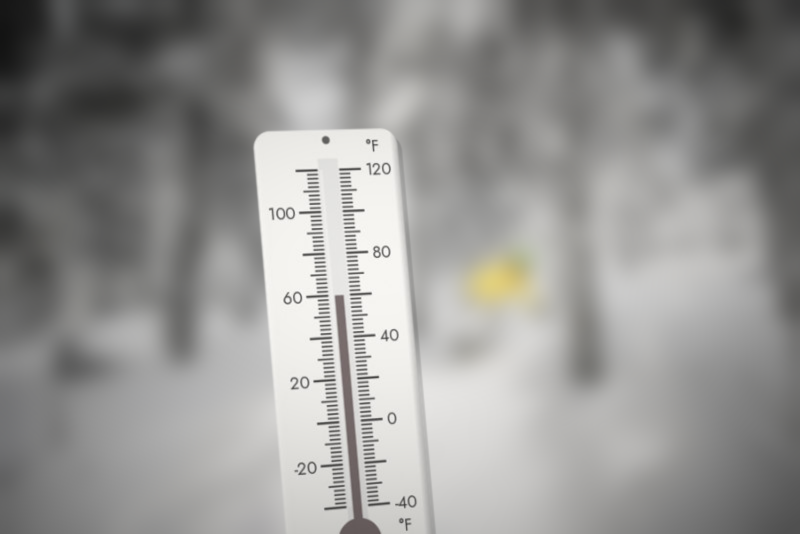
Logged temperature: 60,°F
